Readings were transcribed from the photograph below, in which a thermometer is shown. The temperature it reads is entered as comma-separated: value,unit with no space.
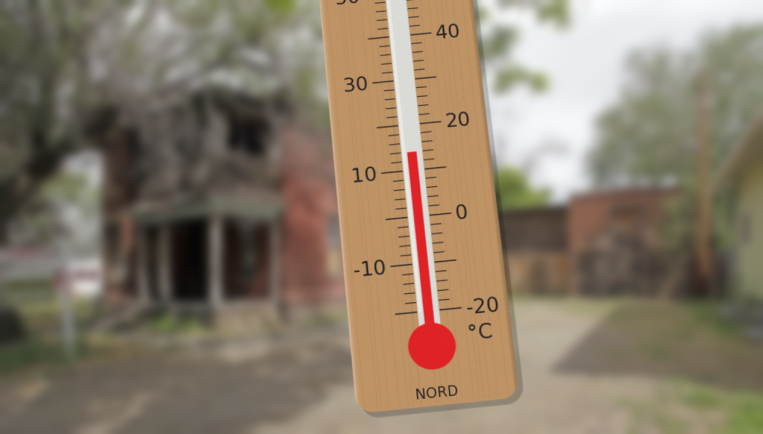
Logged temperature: 14,°C
